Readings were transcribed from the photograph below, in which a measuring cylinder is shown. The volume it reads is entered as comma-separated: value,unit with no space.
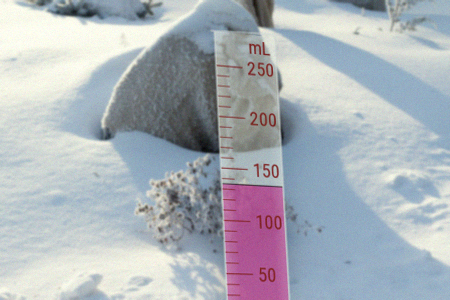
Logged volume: 135,mL
